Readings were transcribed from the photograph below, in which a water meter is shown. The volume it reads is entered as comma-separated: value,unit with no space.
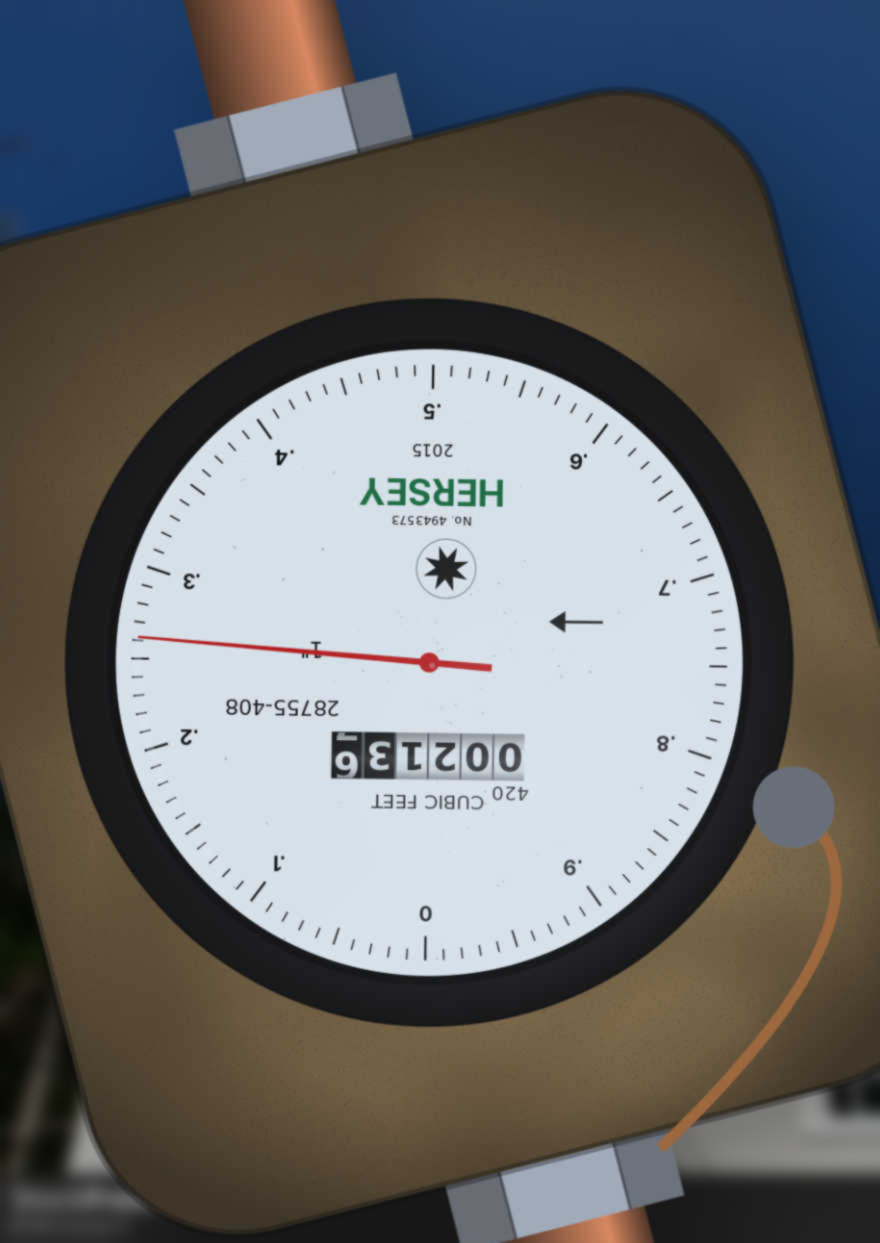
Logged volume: 2136.26,ft³
